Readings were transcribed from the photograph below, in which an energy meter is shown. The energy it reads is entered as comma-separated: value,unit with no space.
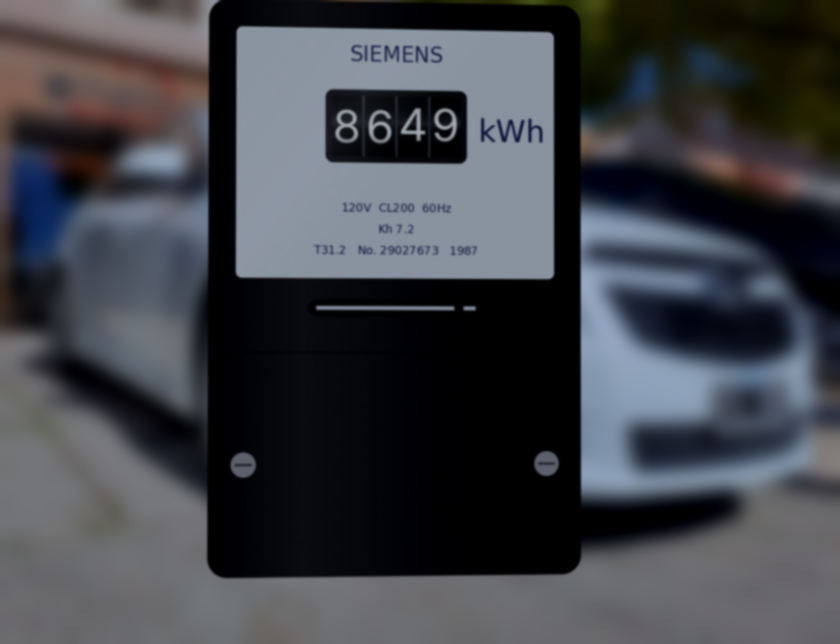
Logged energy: 8649,kWh
